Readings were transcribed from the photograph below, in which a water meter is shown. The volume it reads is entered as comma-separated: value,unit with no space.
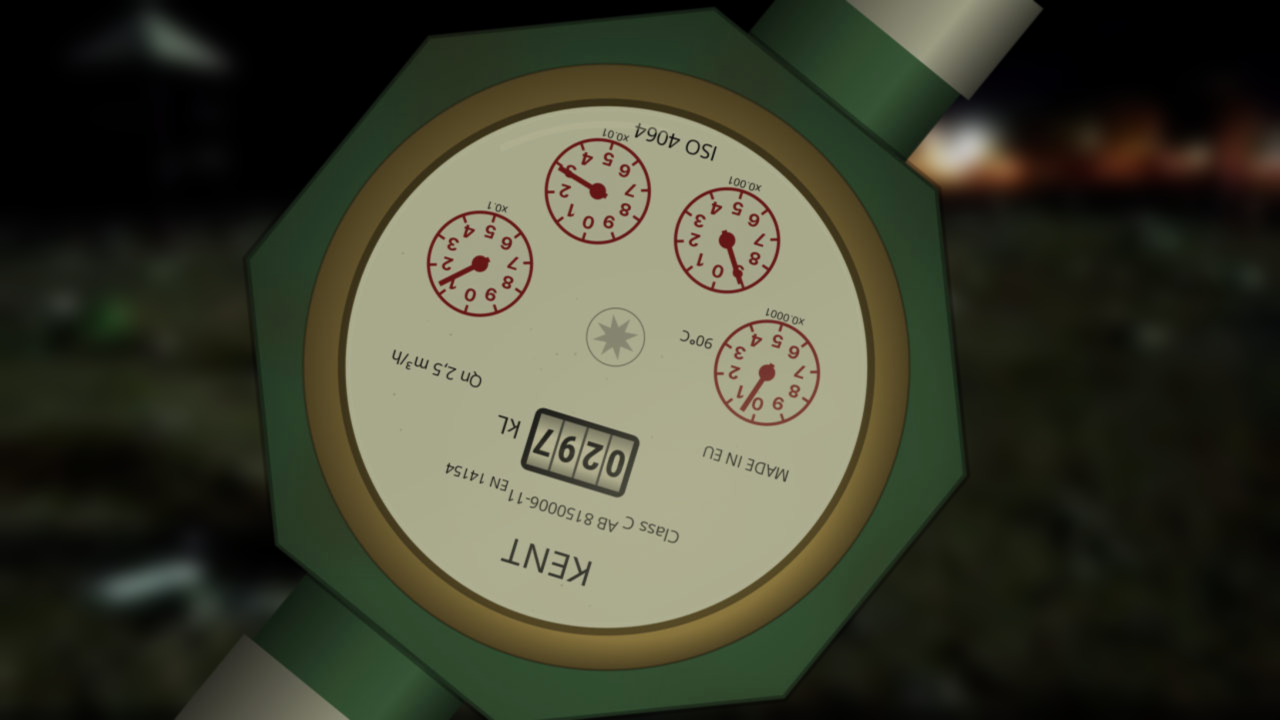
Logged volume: 297.1290,kL
